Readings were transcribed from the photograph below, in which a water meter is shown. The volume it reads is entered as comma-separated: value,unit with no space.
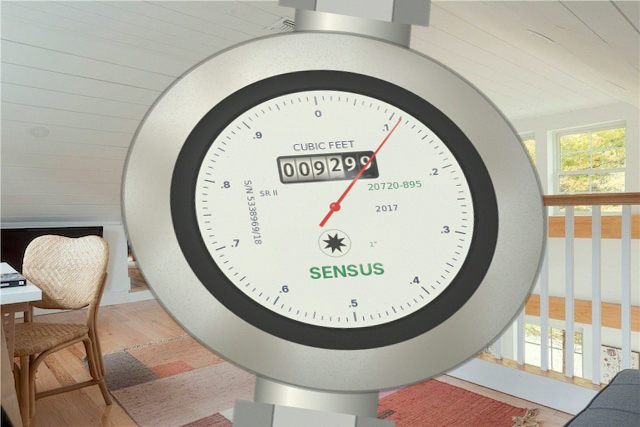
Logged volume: 9299.11,ft³
